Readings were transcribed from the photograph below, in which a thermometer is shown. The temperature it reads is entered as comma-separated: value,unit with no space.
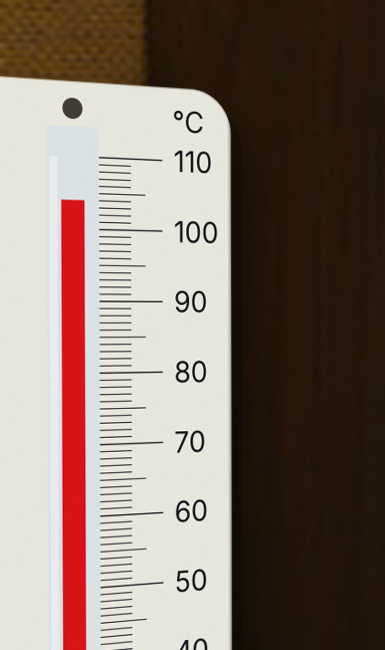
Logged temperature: 104,°C
